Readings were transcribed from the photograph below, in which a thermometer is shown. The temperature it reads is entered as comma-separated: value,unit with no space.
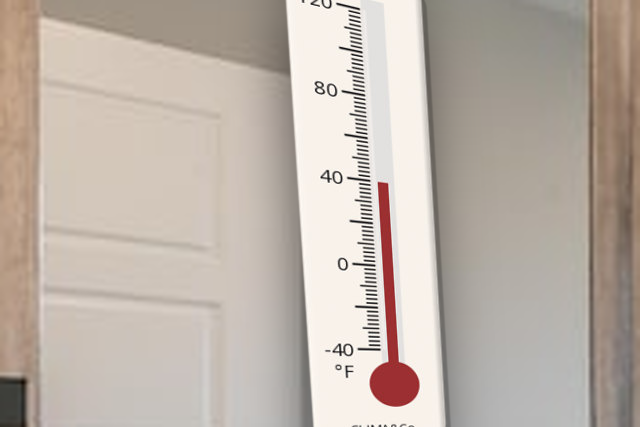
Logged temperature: 40,°F
